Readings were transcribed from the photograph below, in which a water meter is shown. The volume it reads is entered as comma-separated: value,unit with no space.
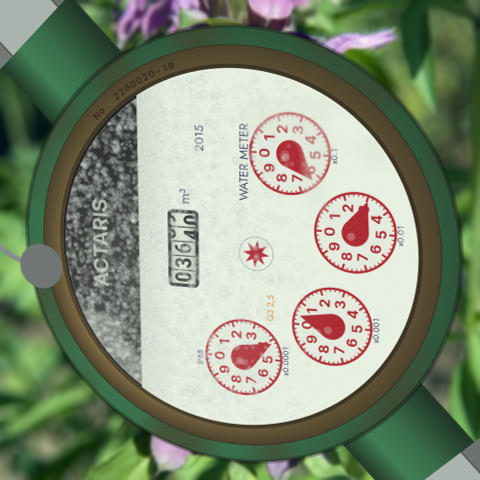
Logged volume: 3639.6304,m³
